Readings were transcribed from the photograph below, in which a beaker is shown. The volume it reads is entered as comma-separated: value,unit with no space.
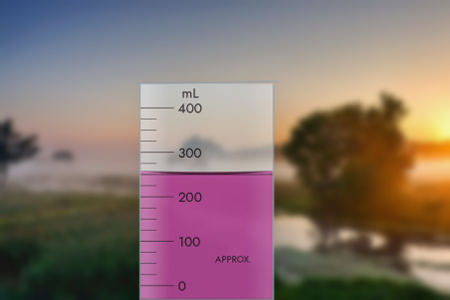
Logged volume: 250,mL
